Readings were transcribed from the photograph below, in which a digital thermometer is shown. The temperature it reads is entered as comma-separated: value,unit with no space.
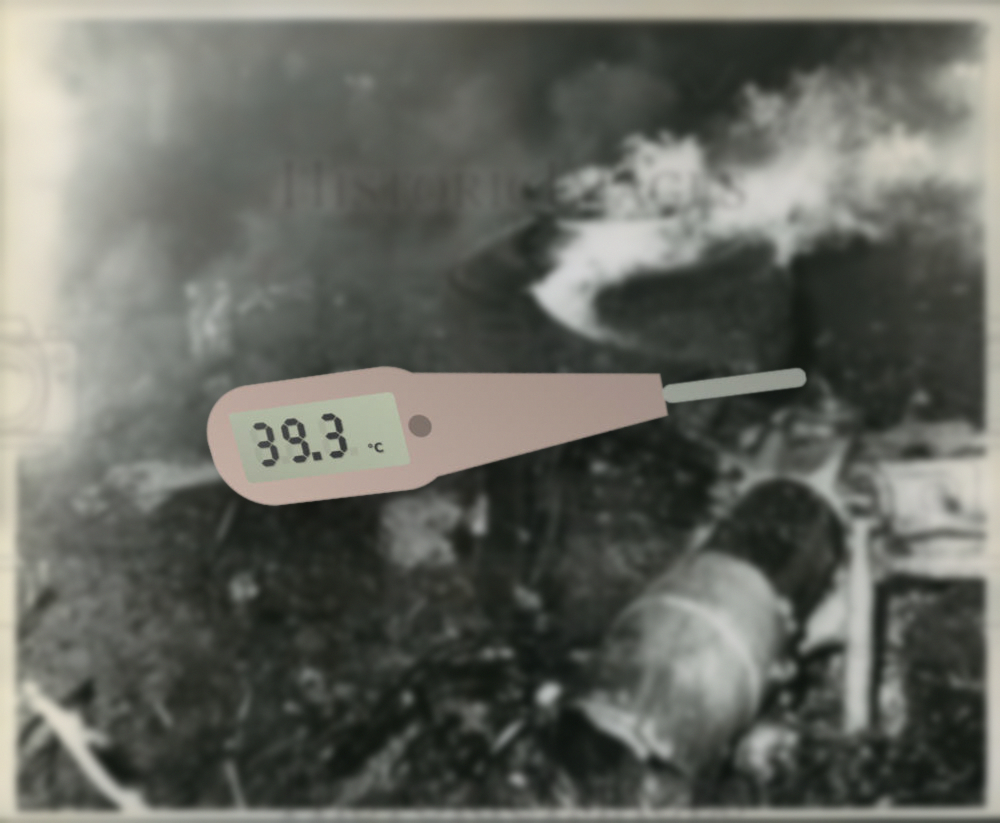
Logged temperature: 39.3,°C
